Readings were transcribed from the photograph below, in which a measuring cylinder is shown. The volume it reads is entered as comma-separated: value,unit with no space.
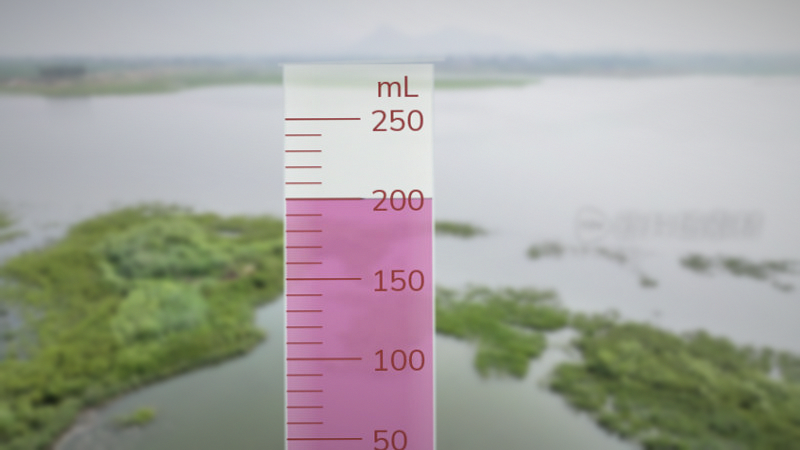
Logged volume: 200,mL
